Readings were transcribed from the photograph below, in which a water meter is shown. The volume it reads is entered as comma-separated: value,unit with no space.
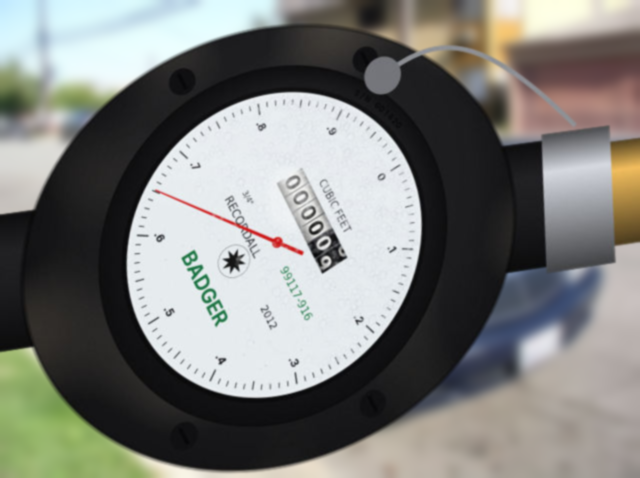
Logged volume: 8.65,ft³
